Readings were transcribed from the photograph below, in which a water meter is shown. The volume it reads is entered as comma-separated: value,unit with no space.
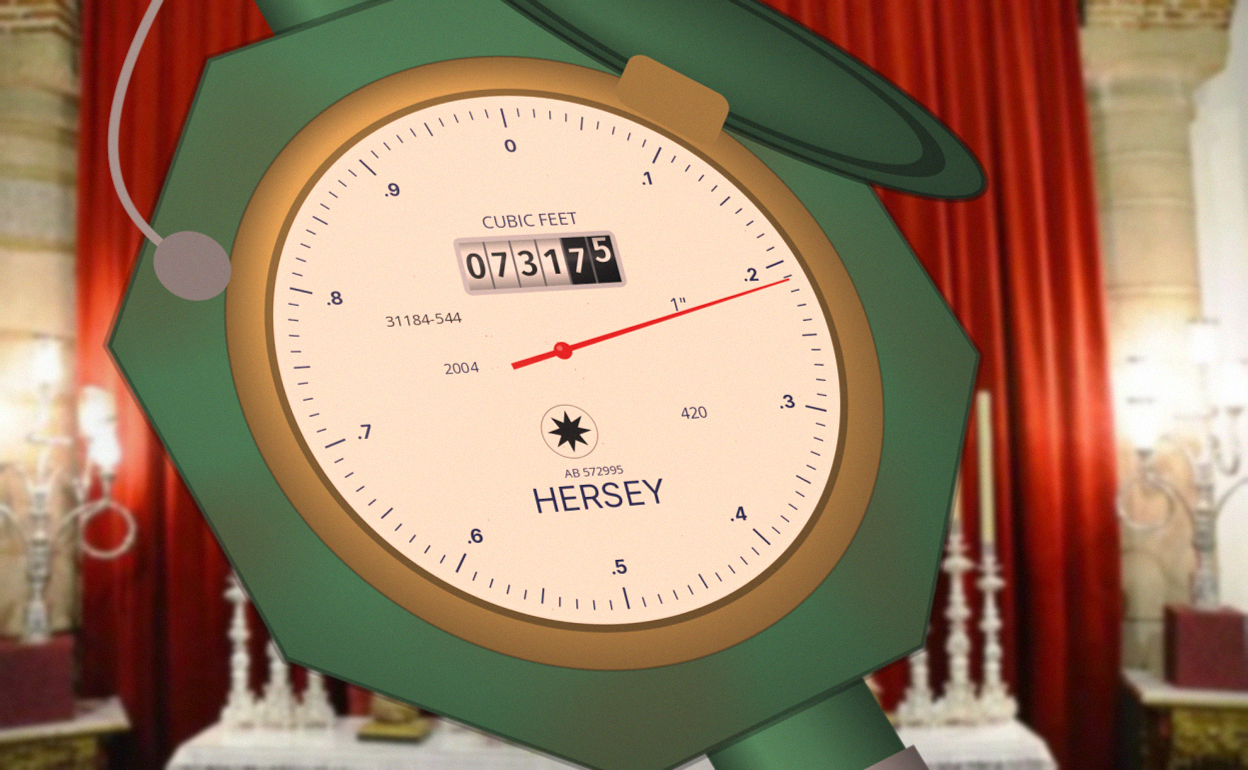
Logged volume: 73175.21,ft³
